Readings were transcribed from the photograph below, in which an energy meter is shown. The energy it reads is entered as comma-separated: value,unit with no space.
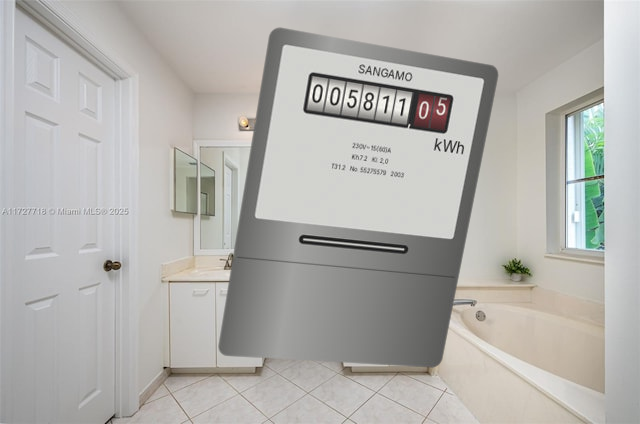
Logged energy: 5811.05,kWh
